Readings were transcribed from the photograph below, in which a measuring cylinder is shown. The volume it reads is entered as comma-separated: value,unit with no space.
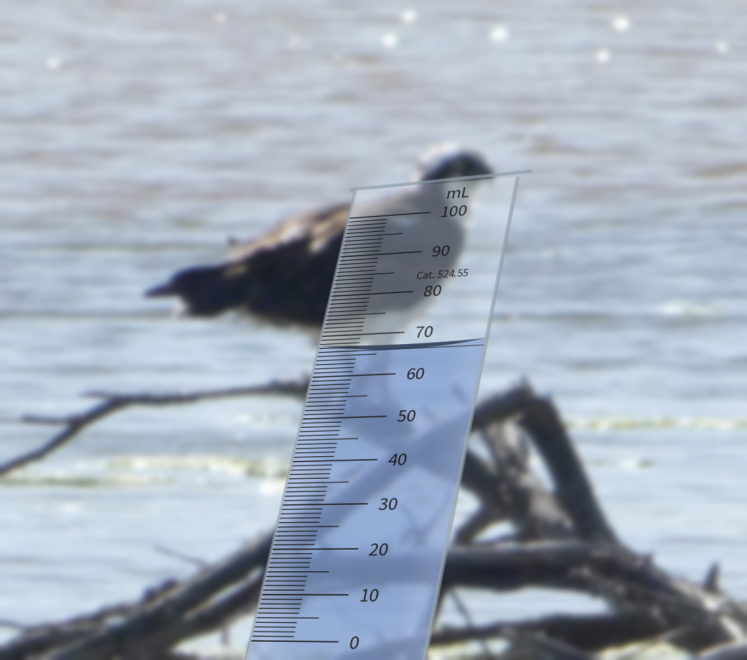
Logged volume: 66,mL
